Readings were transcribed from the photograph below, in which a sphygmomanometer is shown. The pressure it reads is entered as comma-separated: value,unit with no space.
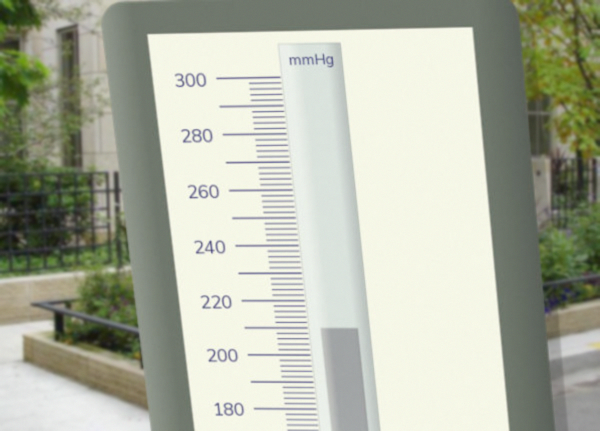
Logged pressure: 210,mmHg
